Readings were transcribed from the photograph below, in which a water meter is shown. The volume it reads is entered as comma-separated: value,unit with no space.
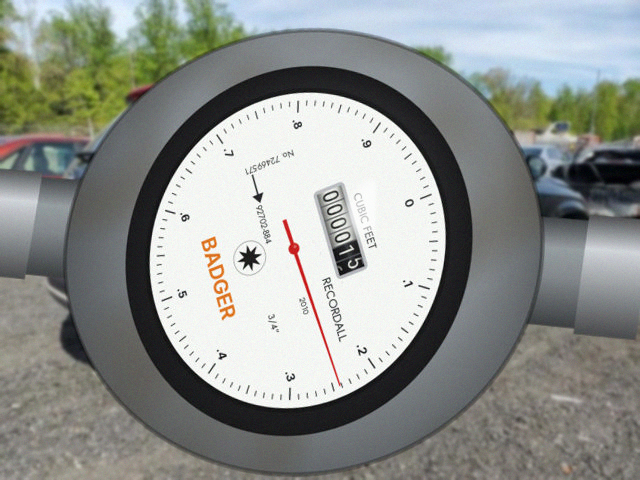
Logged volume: 15.24,ft³
